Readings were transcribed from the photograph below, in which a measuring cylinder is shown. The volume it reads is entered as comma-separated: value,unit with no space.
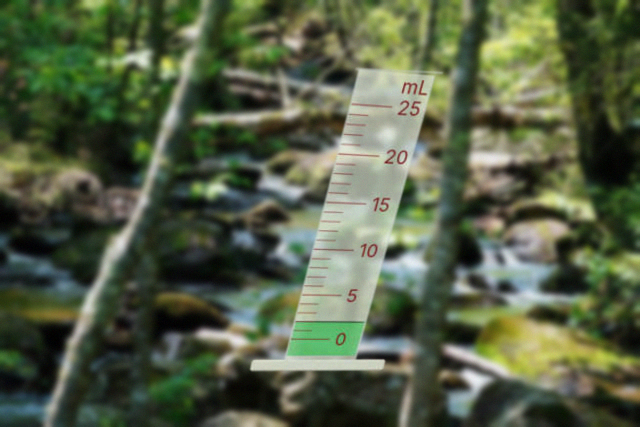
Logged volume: 2,mL
